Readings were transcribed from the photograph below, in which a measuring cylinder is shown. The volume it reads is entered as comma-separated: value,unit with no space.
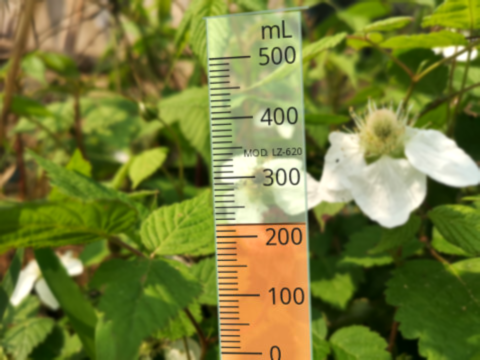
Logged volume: 220,mL
